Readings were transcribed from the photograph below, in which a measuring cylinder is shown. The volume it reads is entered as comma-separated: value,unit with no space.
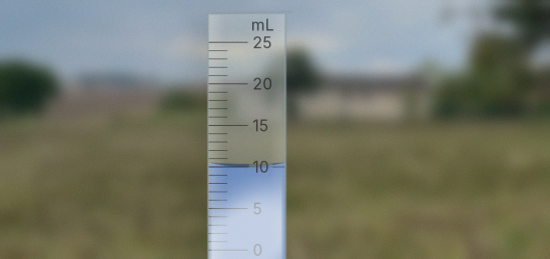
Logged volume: 10,mL
